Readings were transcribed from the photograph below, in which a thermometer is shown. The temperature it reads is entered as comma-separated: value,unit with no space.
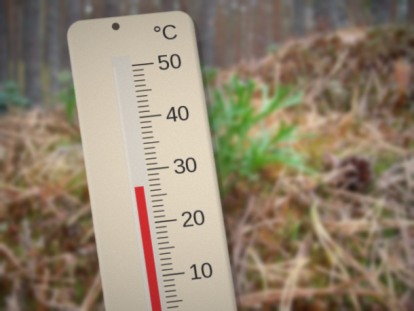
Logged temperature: 27,°C
